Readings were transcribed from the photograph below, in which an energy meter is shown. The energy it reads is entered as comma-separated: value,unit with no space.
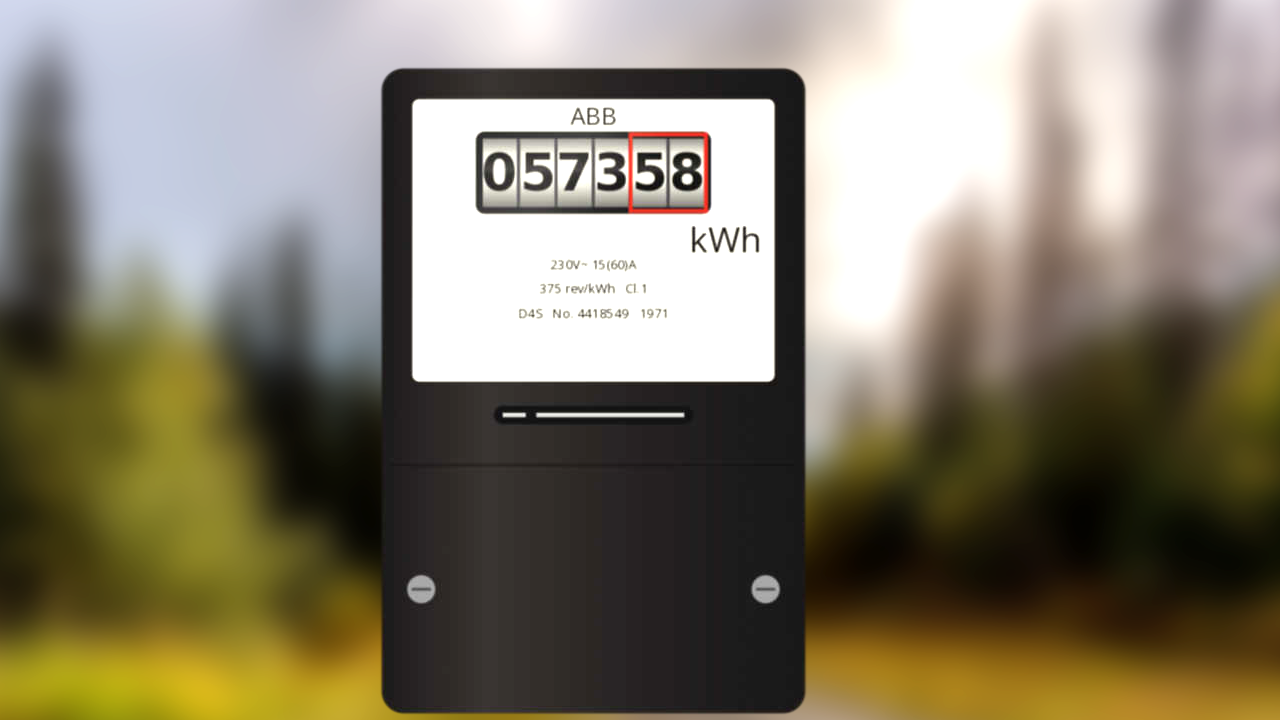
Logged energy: 573.58,kWh
